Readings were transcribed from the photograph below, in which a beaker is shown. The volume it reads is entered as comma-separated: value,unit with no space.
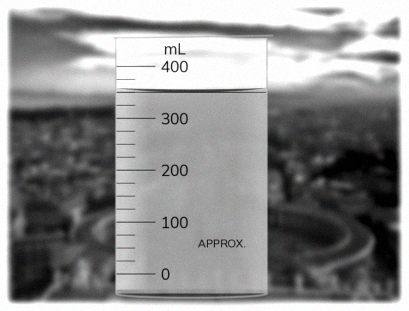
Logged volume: 350,mL
